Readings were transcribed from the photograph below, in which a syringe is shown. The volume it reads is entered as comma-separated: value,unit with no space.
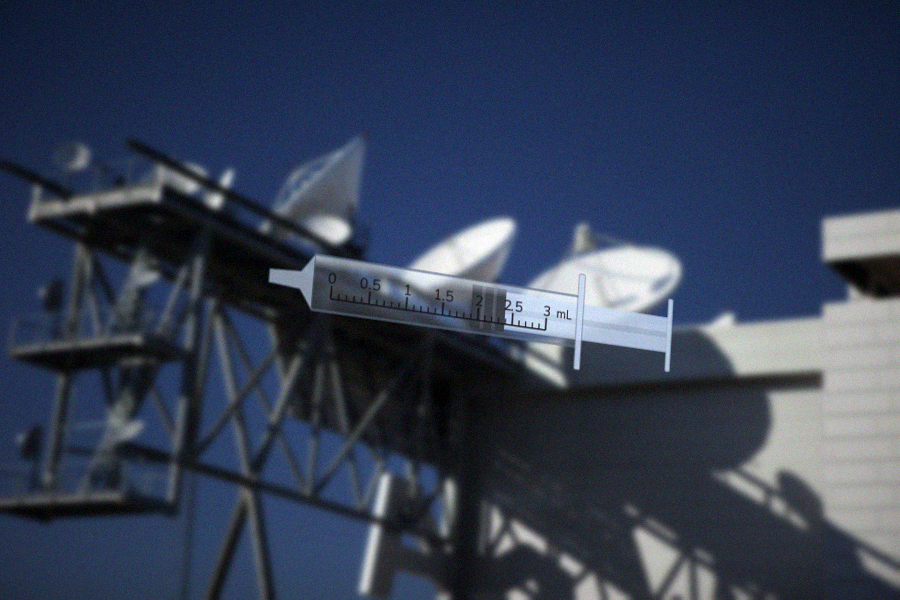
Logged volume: 1.9,mL
